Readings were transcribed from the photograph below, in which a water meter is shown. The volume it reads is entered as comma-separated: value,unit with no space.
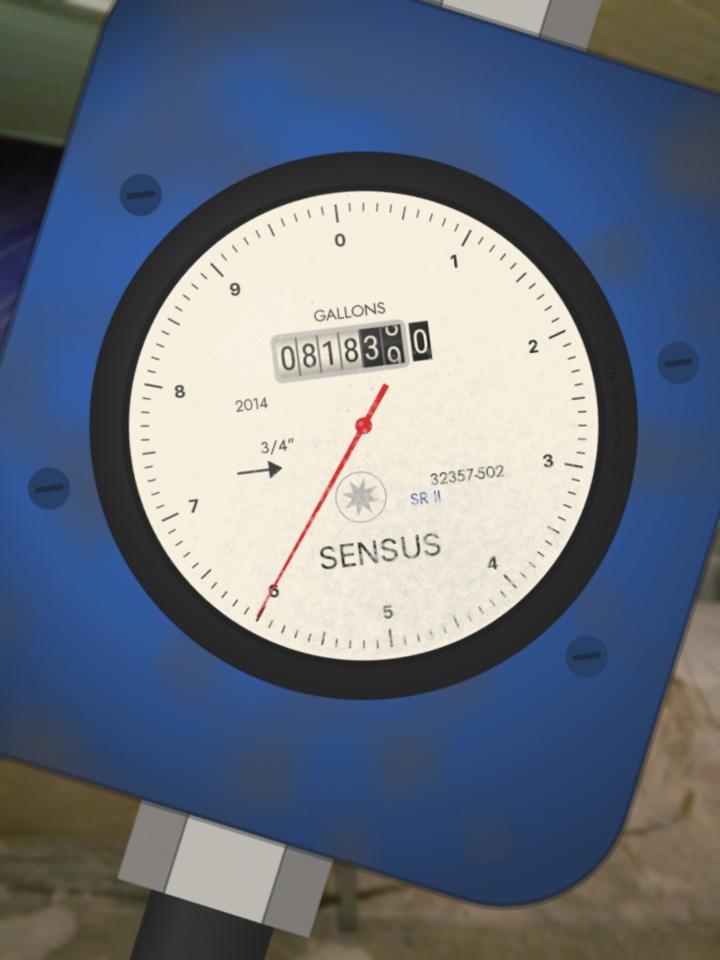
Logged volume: 818386.0,gal
